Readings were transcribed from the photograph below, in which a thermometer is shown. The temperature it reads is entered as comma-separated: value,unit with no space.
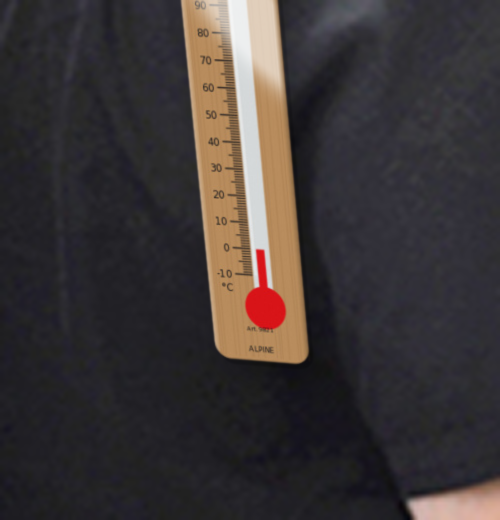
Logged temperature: 0,°C
